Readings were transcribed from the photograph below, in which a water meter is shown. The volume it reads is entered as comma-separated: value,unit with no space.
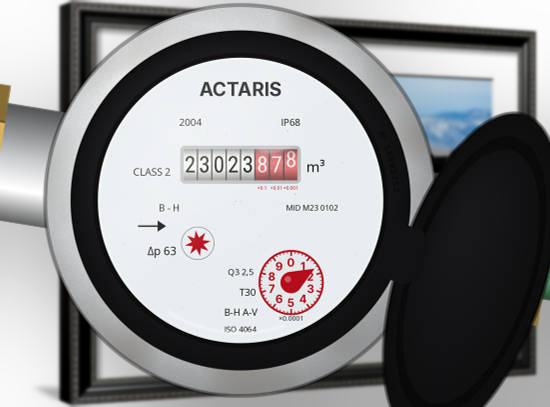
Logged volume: 23023.8781,m³
